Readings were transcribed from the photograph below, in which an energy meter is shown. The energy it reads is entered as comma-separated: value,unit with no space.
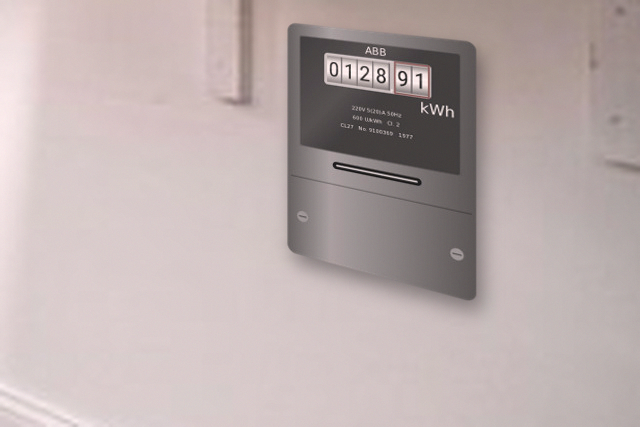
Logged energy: 128.91,kWh
